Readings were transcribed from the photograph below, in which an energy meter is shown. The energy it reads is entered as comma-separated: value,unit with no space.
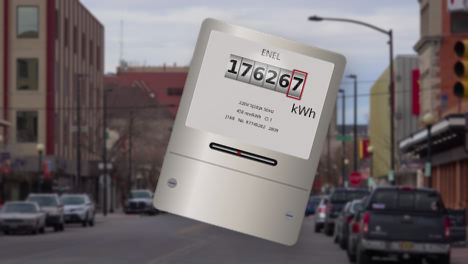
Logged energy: 17626.7,kWh
